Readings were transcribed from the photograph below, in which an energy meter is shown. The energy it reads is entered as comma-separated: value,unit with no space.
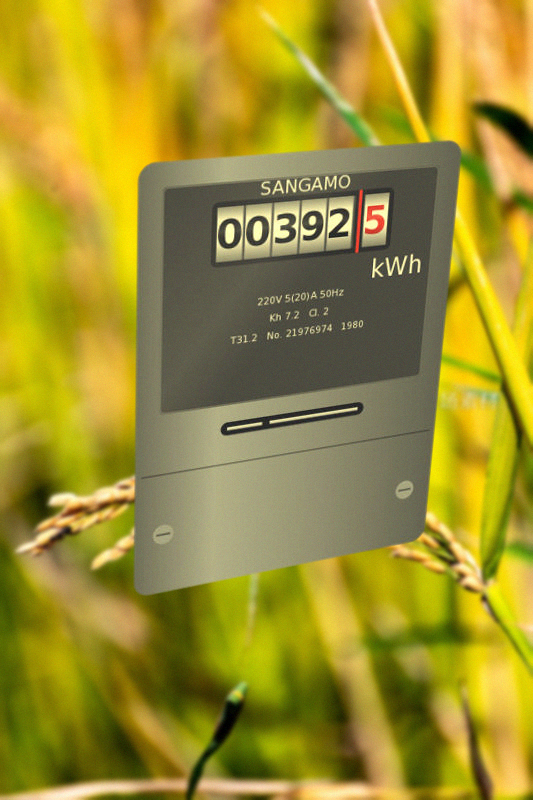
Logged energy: 392.5,kWh
